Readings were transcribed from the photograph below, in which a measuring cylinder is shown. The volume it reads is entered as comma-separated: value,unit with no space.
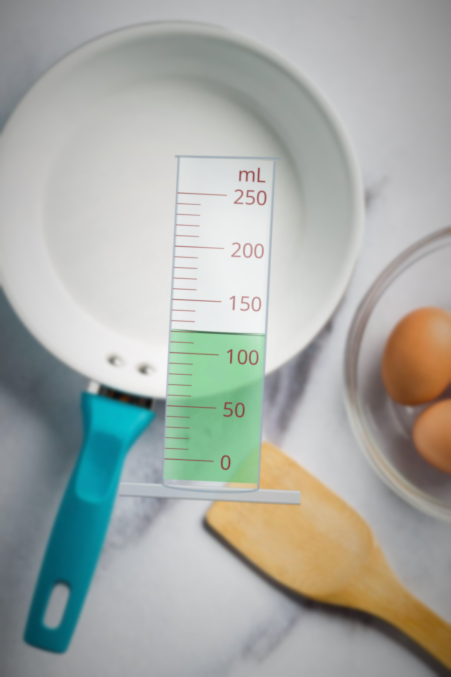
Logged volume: 120,mL
